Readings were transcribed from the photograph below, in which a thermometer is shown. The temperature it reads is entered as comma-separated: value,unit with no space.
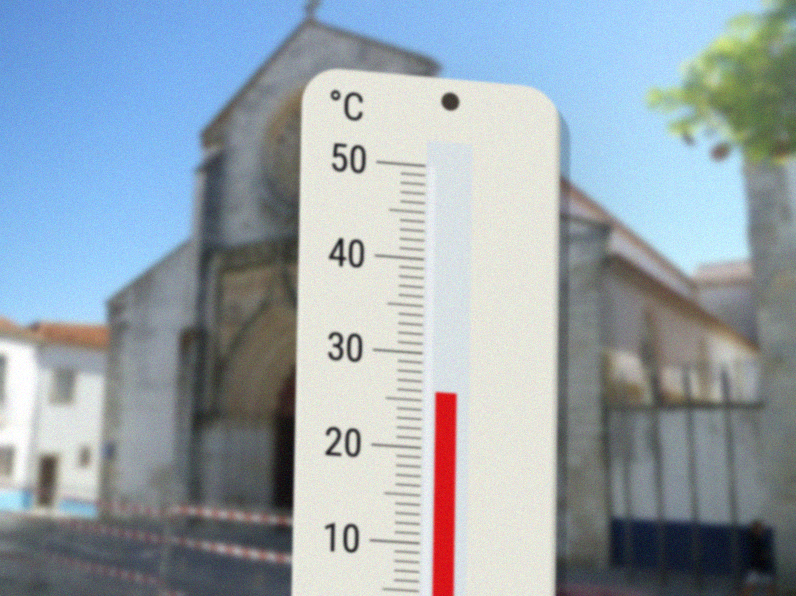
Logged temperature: 26,°C
